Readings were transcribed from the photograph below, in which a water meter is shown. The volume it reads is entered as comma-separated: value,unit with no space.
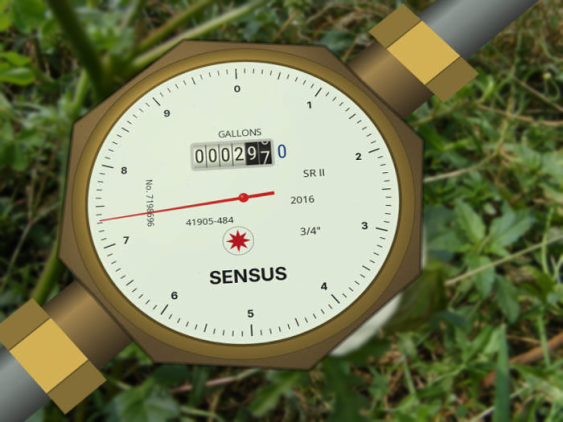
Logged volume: 2967.3,gal
